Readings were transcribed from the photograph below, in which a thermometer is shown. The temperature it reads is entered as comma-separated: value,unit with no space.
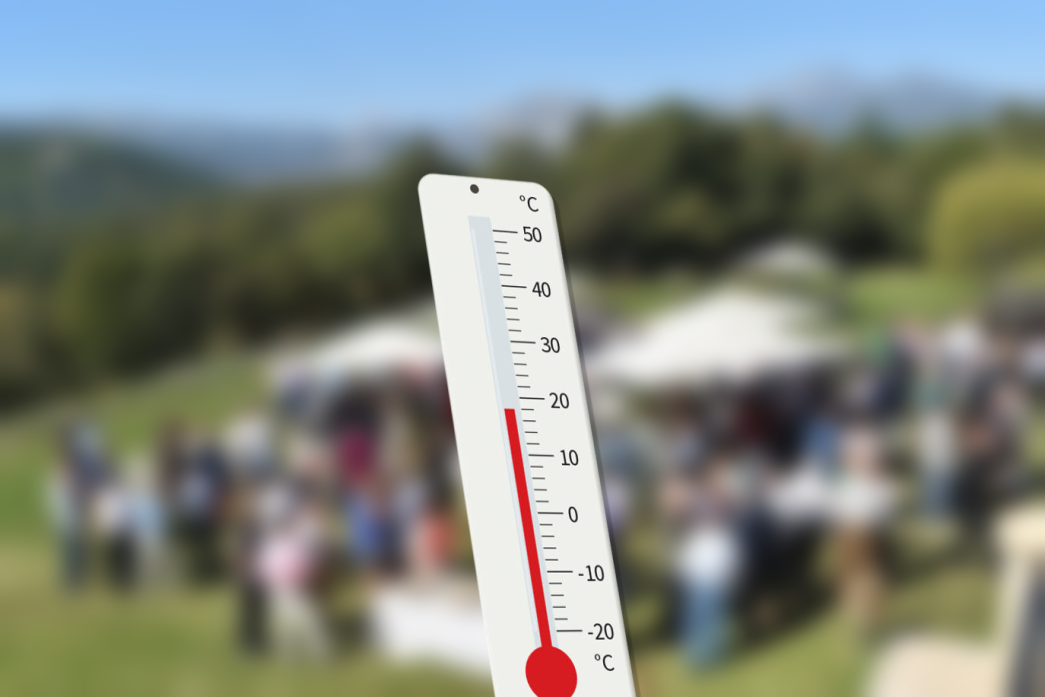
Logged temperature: 18,°C
